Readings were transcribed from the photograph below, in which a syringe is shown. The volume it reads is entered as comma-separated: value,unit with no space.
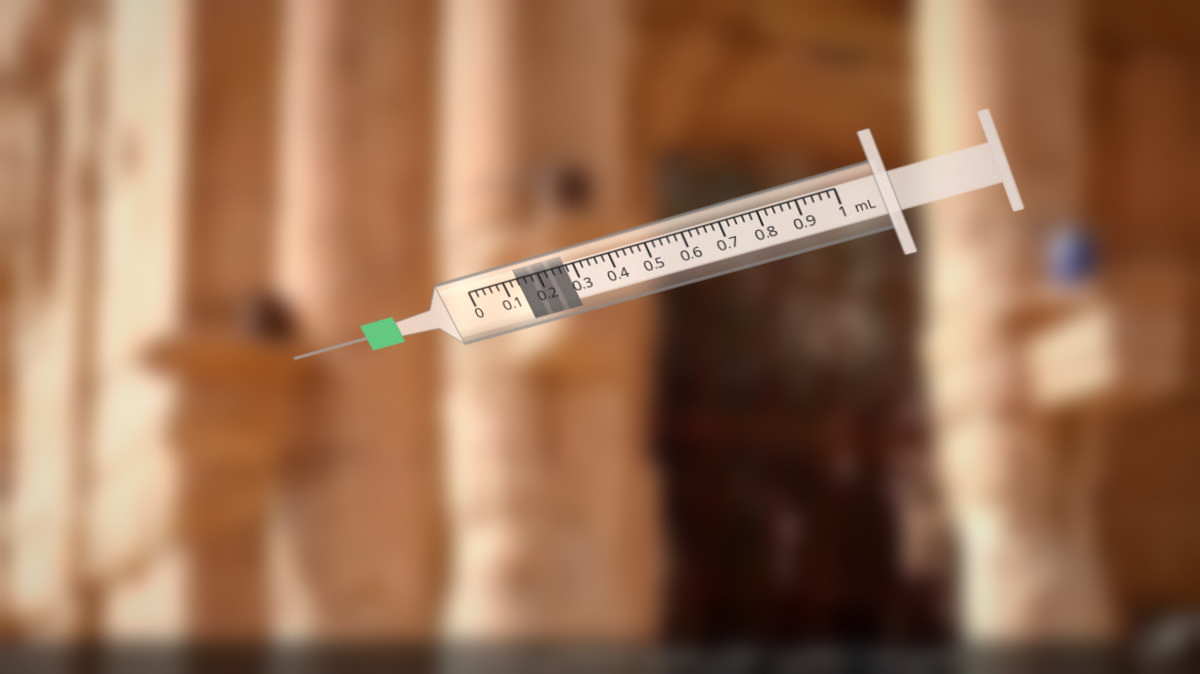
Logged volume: 0.14,mL
